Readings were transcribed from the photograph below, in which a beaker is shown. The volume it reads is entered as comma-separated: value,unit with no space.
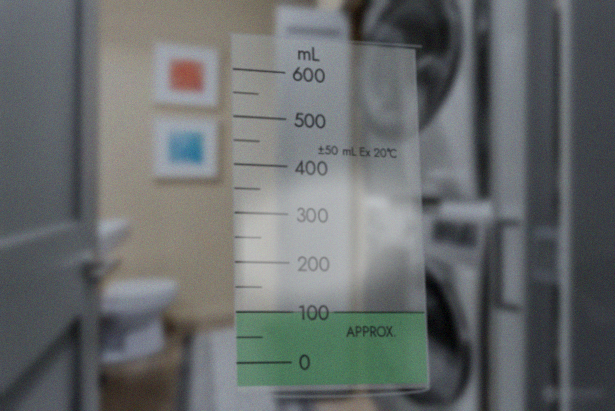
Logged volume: 100,mL
